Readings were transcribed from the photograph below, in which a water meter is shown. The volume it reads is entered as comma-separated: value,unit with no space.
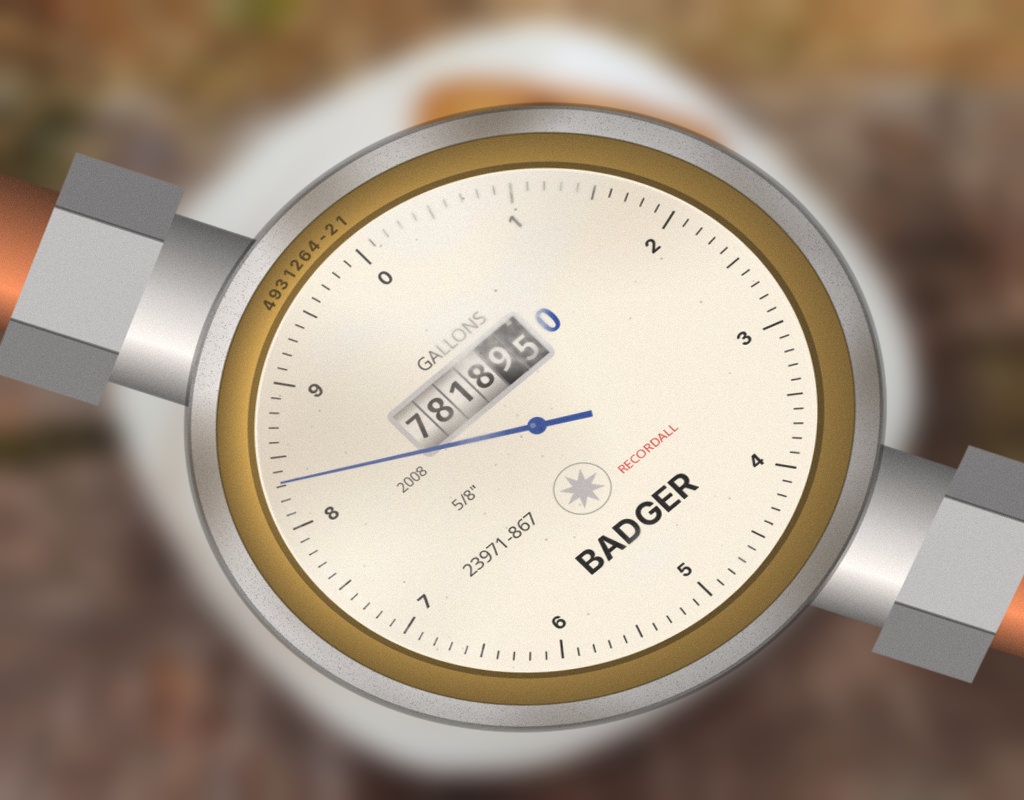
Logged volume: 7818948.3,gal
